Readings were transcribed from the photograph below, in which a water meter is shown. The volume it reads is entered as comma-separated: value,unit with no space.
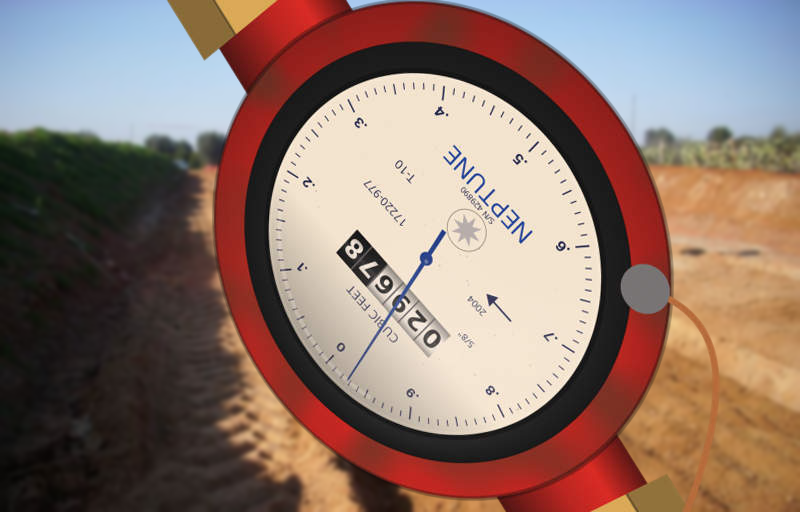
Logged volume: 29677.97,ft³
